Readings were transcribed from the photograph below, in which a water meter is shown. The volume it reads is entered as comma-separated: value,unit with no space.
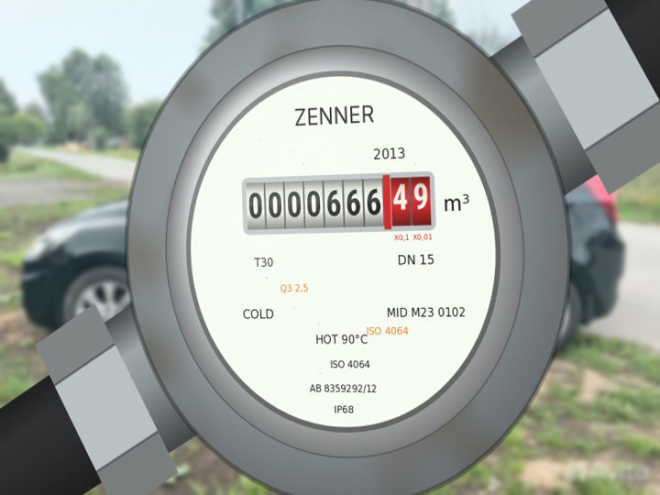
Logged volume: 666.49,m³
